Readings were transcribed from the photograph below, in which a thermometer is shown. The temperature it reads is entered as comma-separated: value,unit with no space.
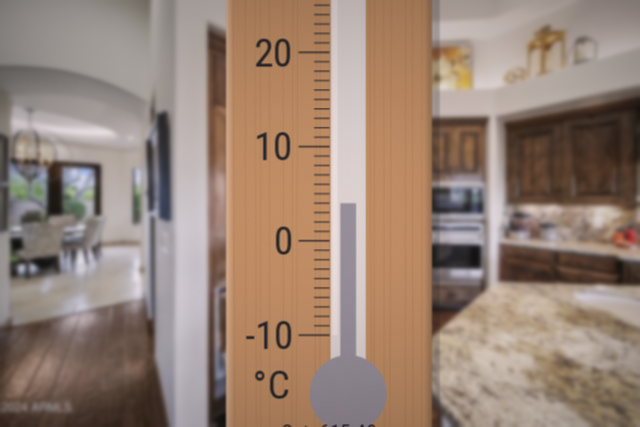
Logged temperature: 4,°C
